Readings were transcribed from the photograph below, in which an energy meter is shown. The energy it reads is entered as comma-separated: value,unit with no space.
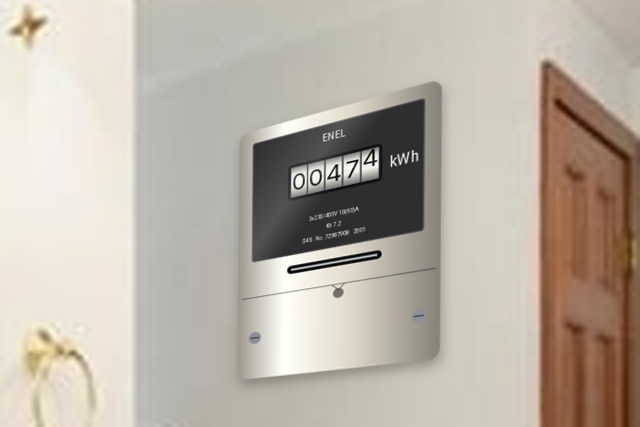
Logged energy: 474,kWh
